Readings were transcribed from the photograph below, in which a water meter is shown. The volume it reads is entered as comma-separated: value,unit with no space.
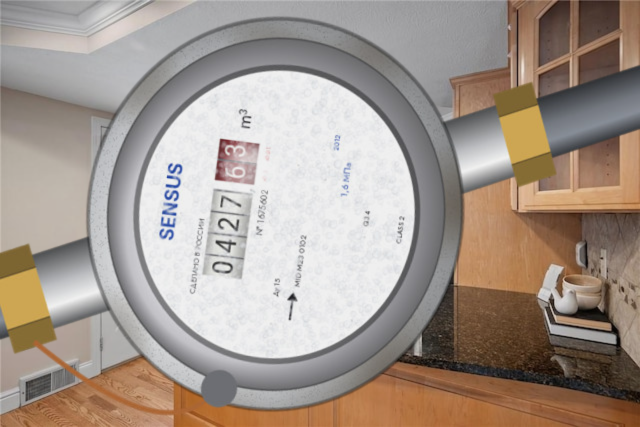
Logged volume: 427.63,m³
